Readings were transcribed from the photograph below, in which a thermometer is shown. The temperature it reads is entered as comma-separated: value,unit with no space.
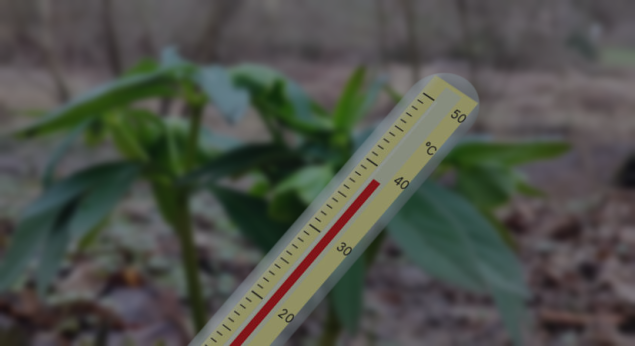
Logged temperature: 38.5,°C
